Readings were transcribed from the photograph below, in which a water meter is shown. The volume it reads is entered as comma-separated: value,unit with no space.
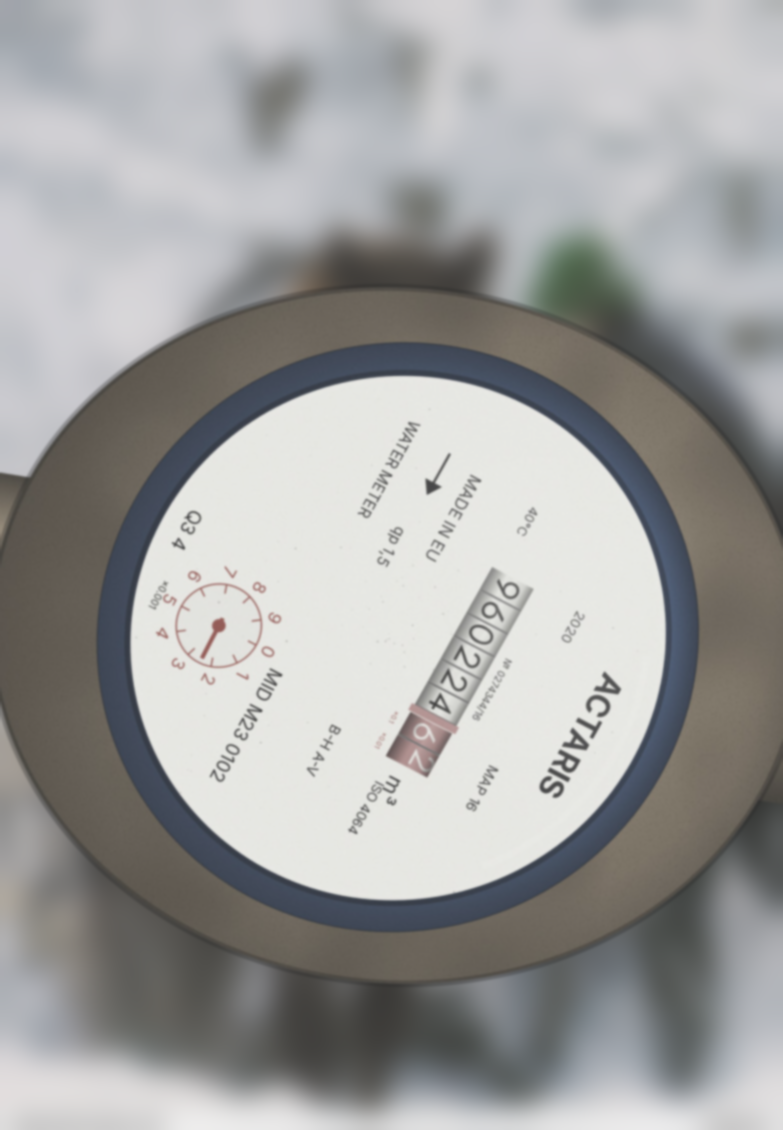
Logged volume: 960224.622,m³
